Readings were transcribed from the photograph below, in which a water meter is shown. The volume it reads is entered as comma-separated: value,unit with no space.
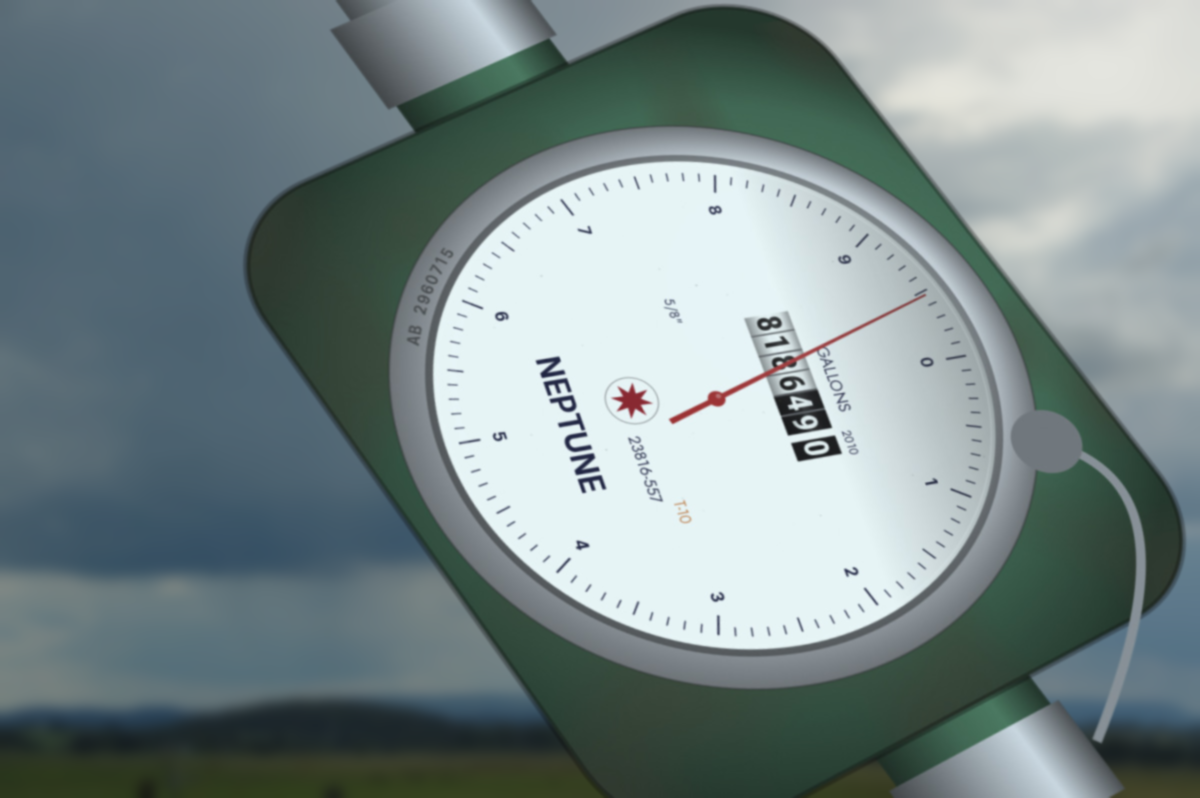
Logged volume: 8186489.5,gal
